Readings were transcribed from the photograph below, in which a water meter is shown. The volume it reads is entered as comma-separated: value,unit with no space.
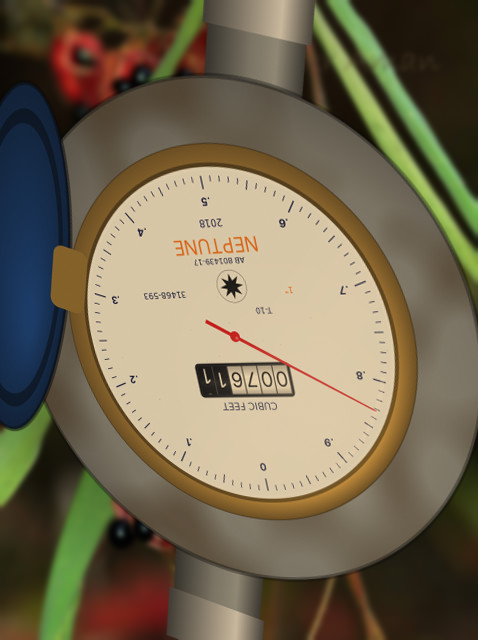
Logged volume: 7610.83,ft³
